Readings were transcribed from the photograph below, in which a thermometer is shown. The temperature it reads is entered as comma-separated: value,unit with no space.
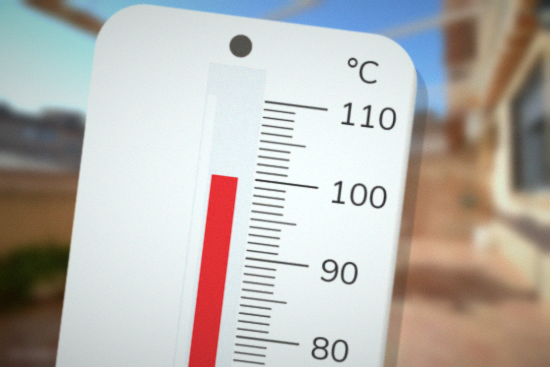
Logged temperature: 100,°C
